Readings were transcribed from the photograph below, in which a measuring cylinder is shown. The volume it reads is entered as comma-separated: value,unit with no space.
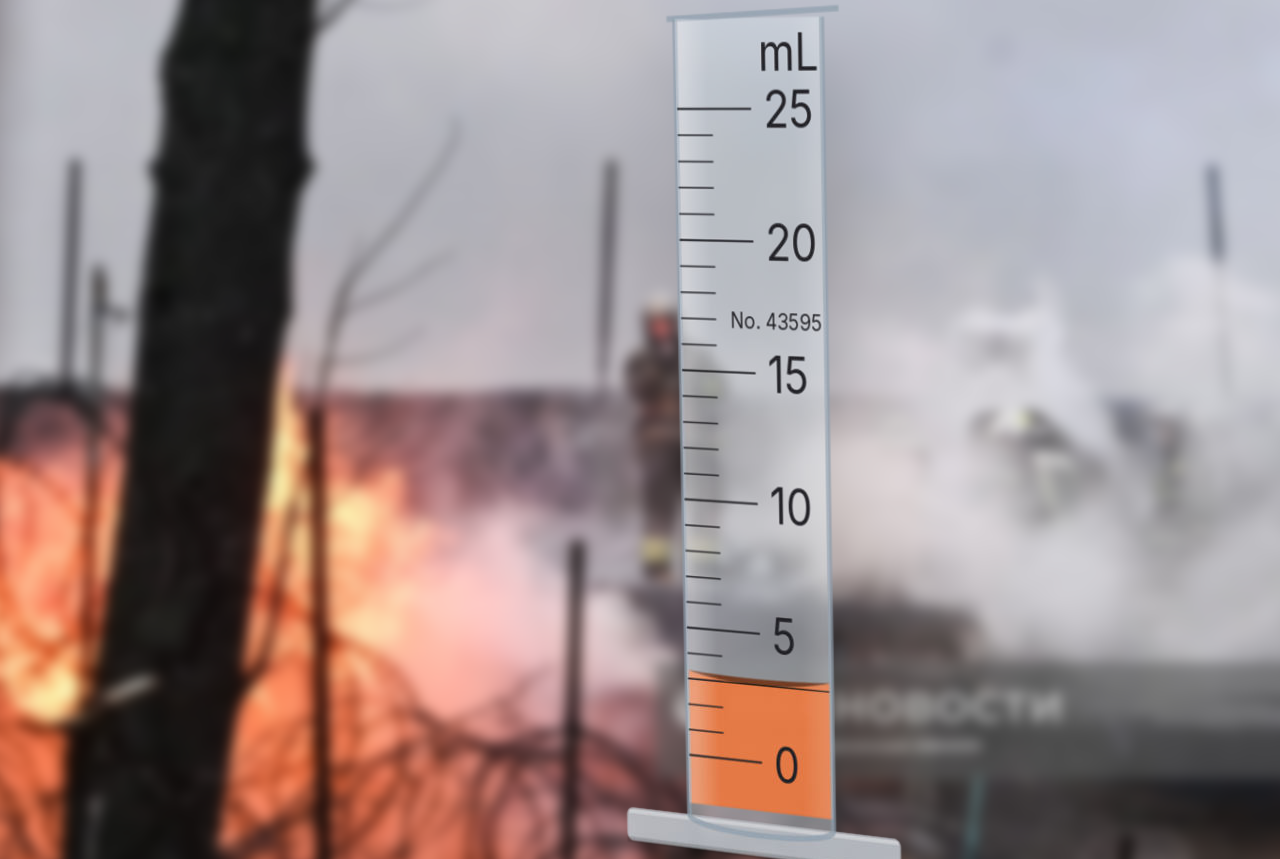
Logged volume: 3,mL
